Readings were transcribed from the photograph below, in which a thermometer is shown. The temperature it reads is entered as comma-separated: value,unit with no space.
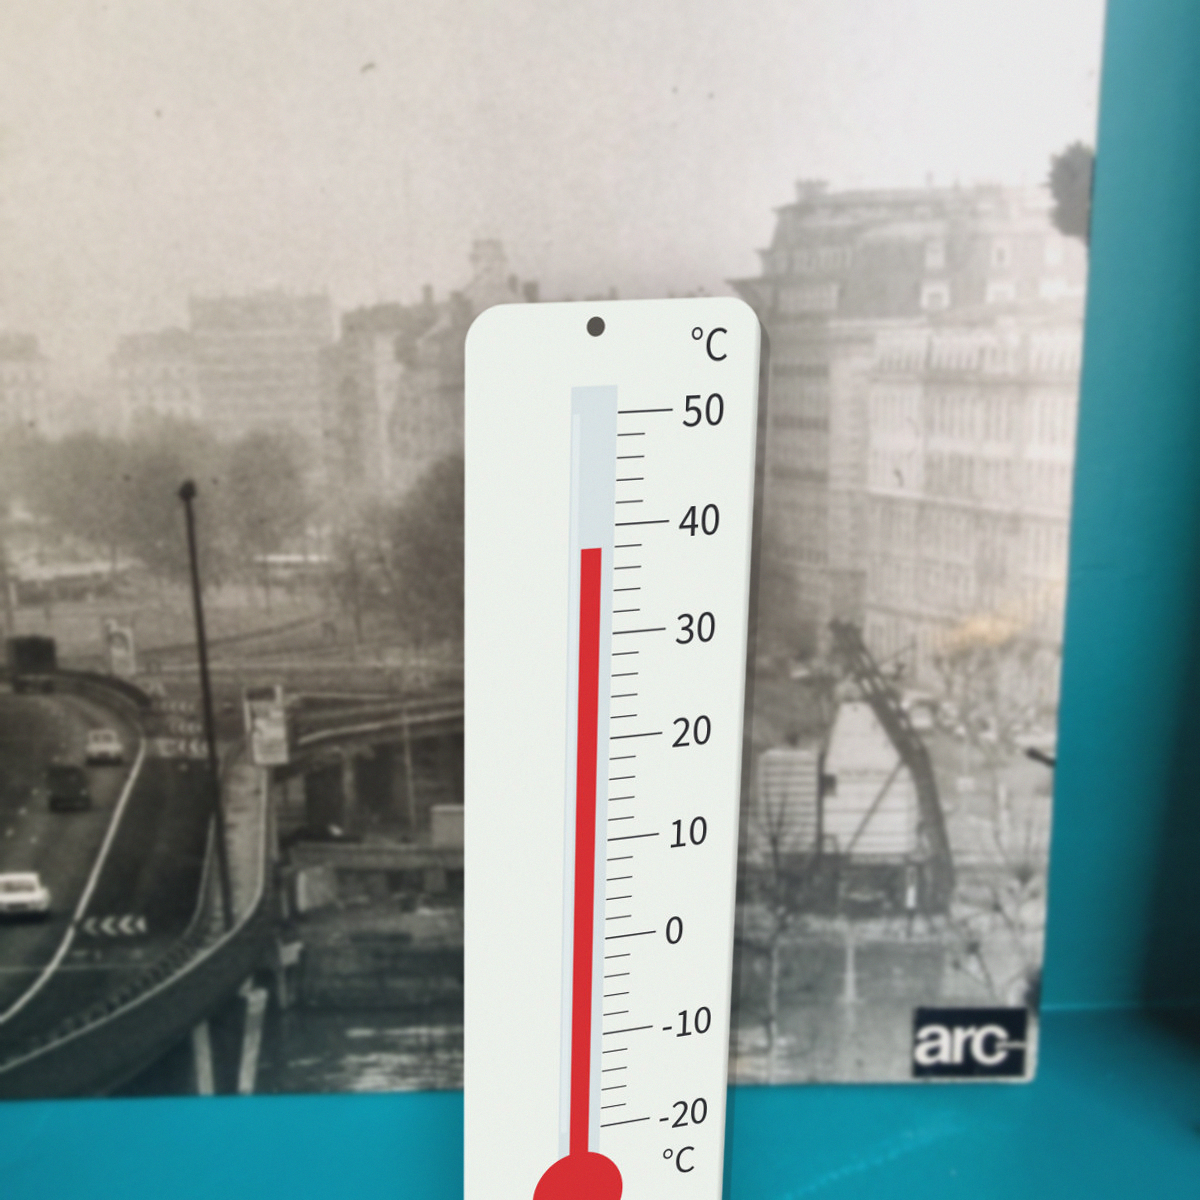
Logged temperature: 38,°C
